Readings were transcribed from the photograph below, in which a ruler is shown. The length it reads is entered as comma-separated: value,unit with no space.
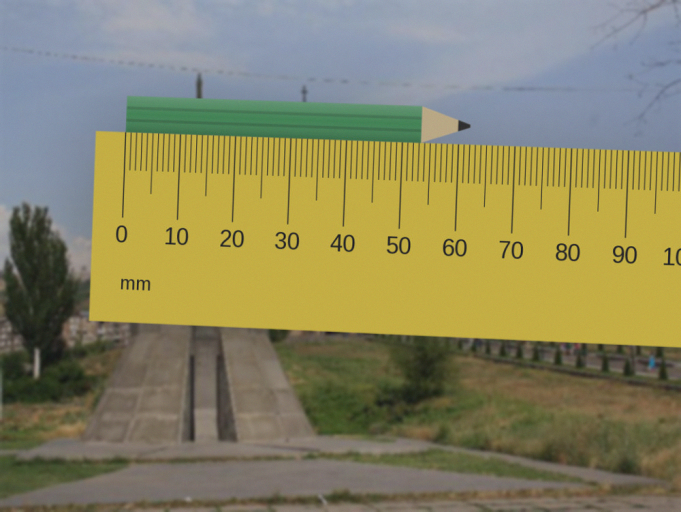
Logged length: 62,mm
